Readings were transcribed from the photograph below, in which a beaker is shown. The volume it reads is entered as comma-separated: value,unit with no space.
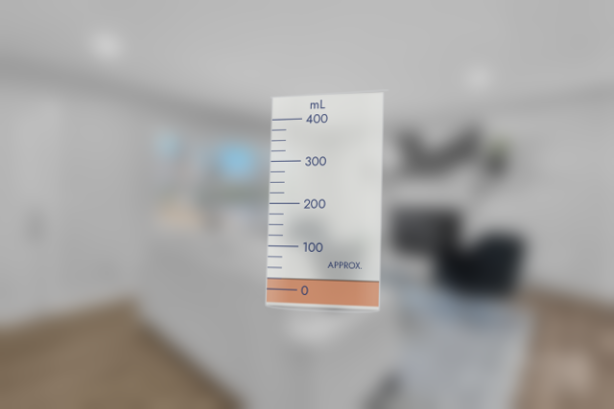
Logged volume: 25,mL
